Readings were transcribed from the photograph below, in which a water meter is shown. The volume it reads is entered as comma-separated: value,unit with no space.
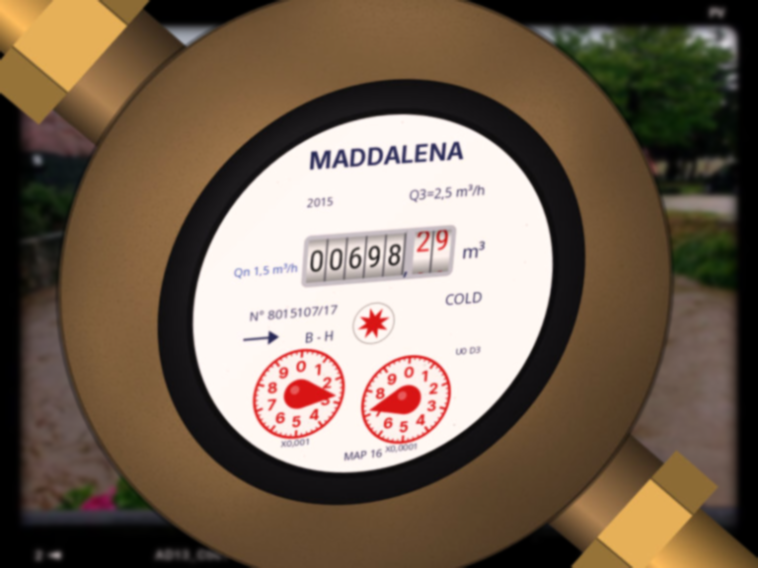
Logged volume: 698.2927,m³
